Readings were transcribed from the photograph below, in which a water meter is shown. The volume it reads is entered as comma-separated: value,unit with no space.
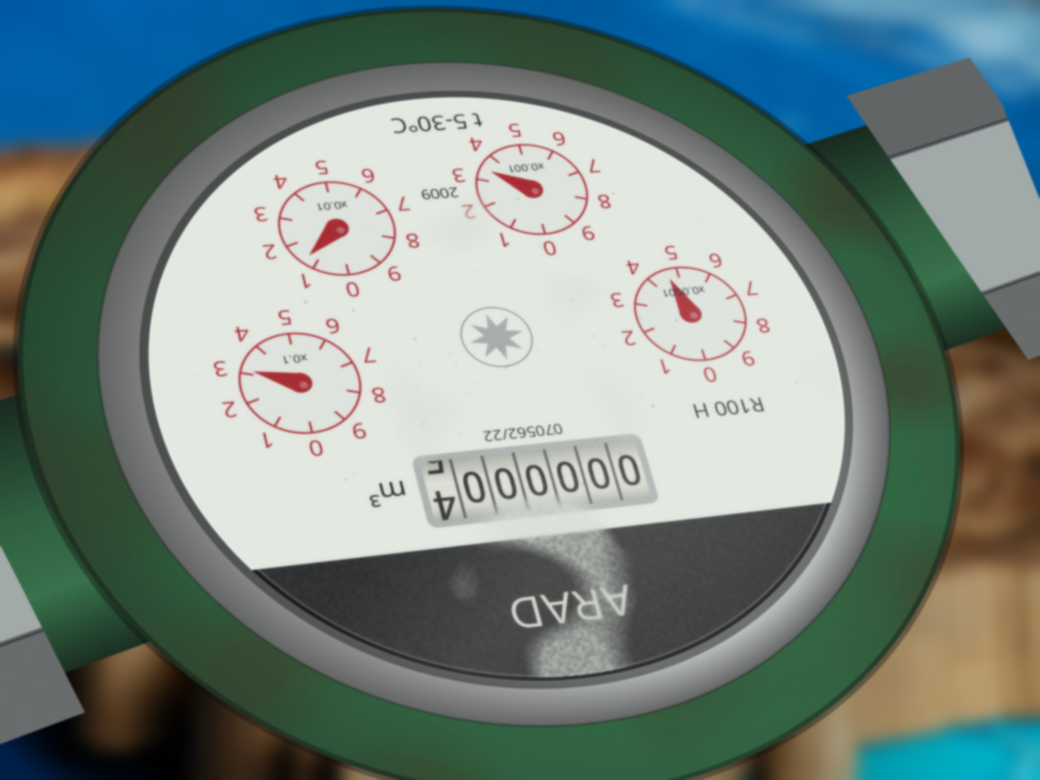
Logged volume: 4.3134,m³
